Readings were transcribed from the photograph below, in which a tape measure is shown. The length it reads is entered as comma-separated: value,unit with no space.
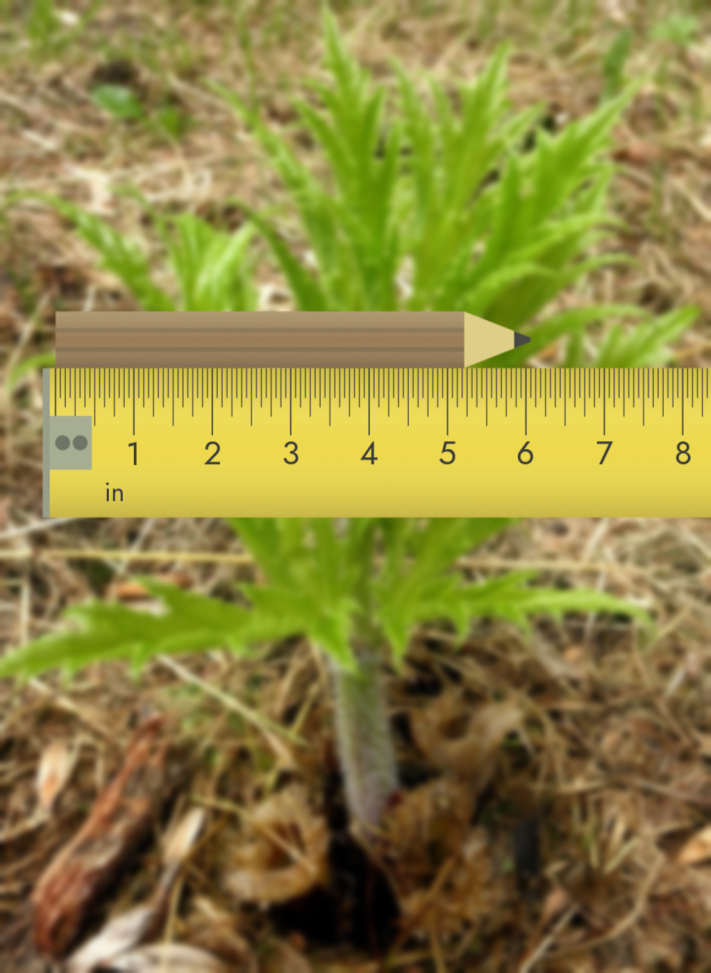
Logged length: 6.0625,in
